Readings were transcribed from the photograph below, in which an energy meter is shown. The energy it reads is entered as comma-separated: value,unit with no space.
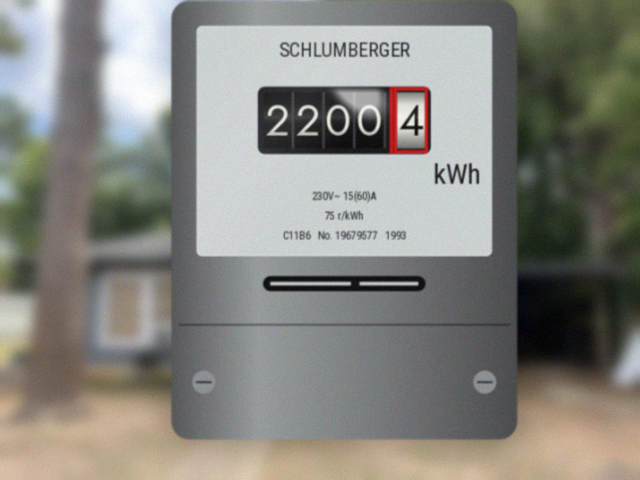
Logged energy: 2200.4,kWh
